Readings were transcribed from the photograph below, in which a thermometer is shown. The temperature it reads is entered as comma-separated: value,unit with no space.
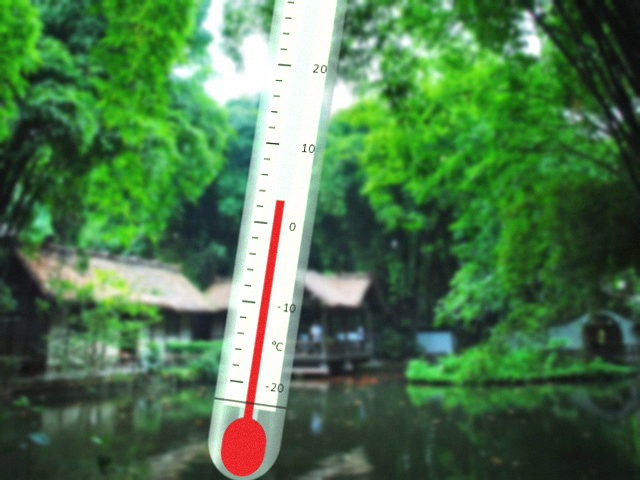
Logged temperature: 3,°C
